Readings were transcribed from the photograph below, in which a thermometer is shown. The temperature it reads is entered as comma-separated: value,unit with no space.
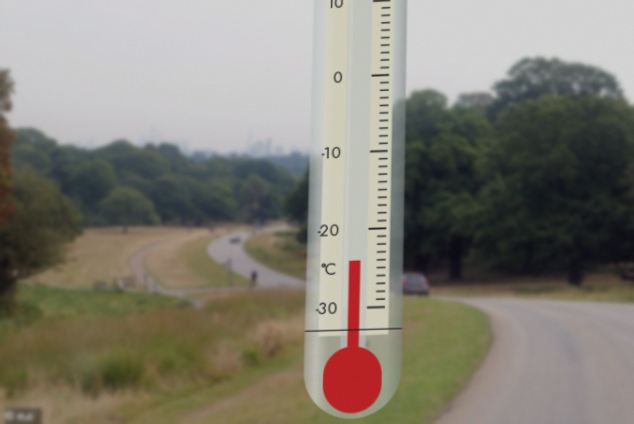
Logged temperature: -24,°C
